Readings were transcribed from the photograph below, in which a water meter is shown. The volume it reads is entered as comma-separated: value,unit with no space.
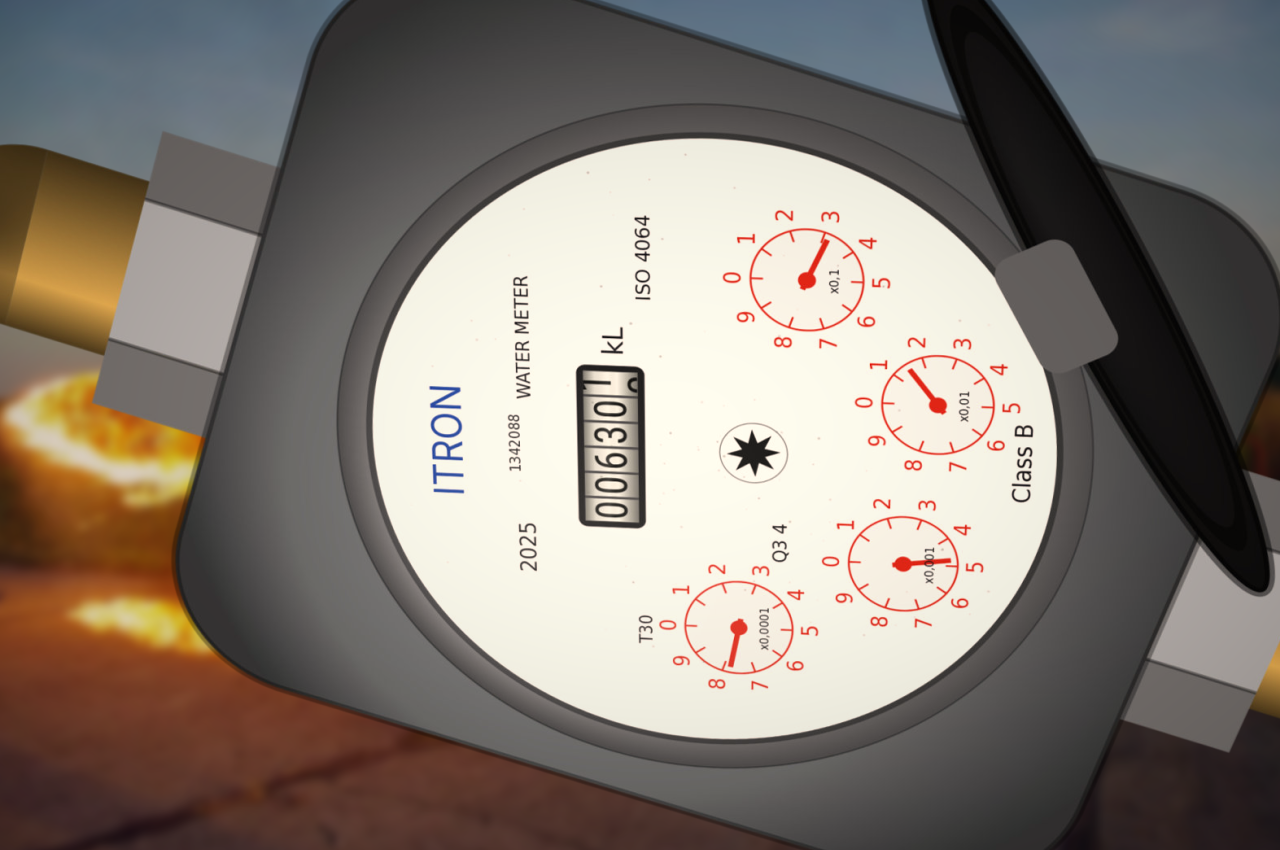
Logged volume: 6301.3147,kL
